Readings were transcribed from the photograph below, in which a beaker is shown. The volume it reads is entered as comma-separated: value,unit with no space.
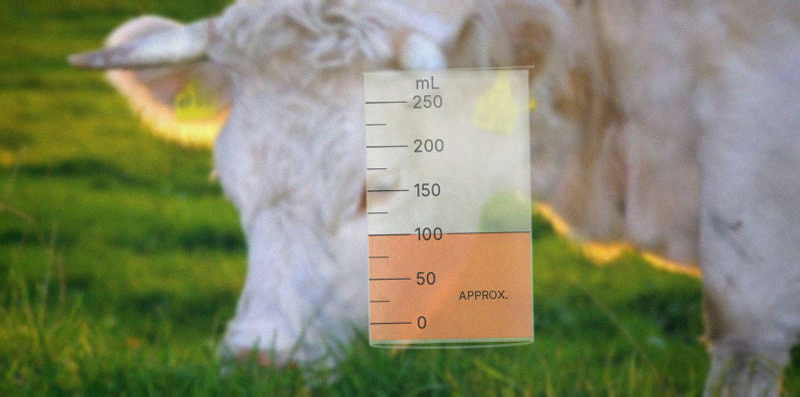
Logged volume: 100,mL
